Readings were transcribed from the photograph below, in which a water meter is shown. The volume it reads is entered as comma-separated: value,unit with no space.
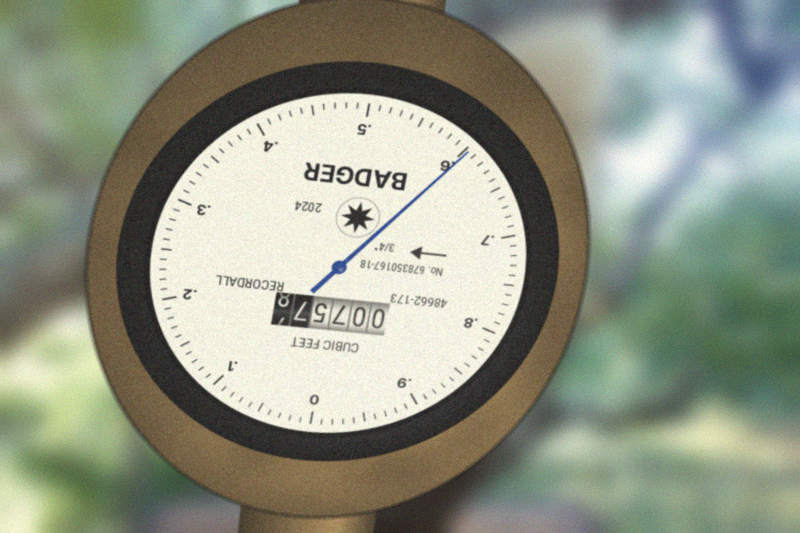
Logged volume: 7577.60,ft³
